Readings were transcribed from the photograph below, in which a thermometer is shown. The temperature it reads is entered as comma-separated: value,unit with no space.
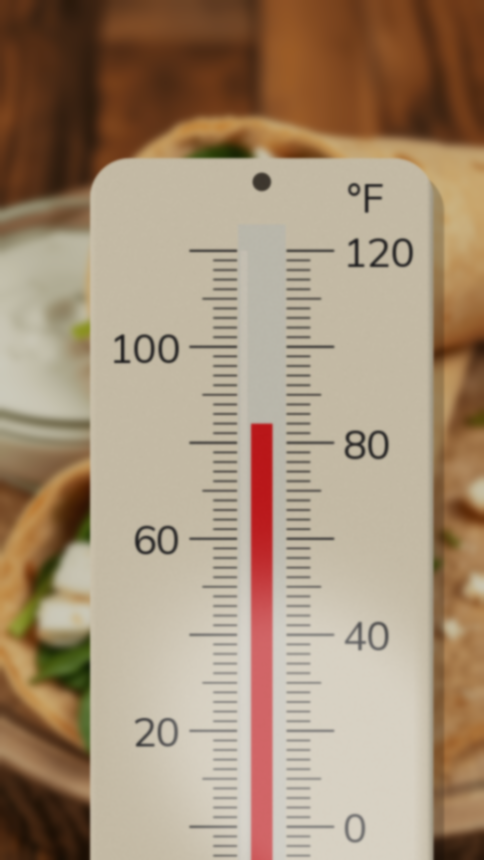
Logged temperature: 84,°F
